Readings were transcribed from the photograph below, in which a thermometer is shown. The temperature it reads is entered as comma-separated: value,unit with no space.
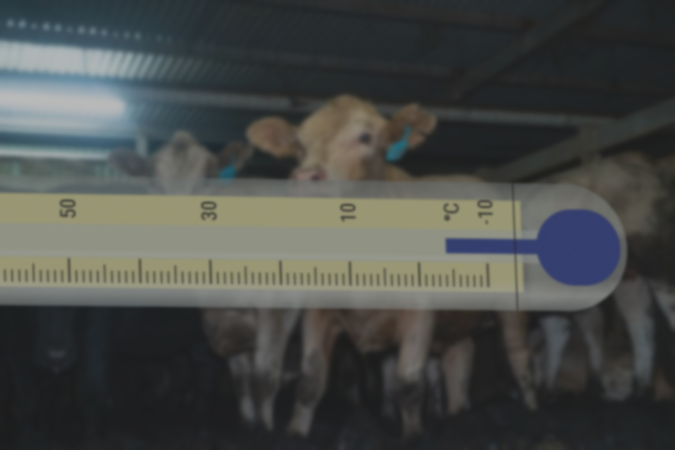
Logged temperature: -4,°C
